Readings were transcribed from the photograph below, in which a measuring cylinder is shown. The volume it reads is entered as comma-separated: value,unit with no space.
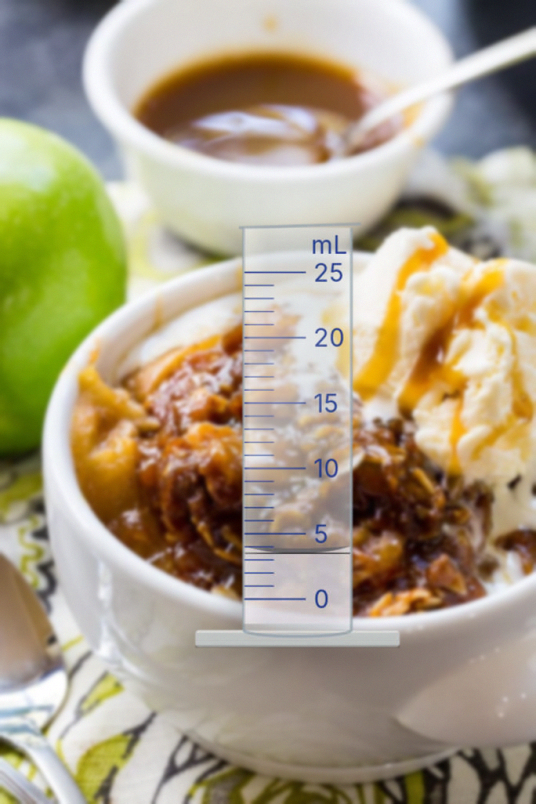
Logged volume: 3.5,mL
